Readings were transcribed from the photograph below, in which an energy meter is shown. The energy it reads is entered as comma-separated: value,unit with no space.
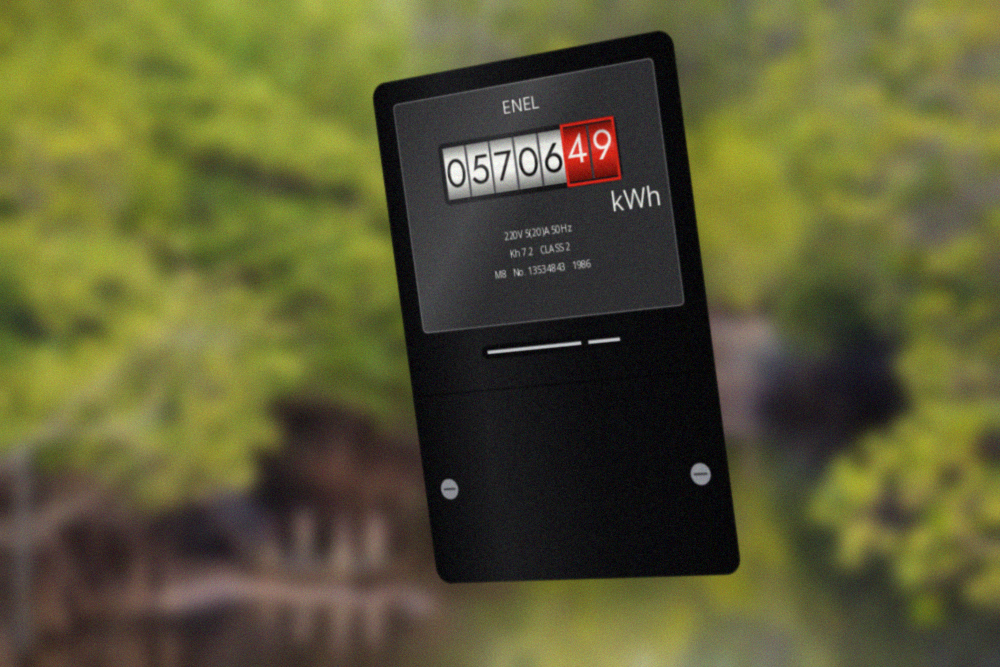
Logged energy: 5706.49,kWh
